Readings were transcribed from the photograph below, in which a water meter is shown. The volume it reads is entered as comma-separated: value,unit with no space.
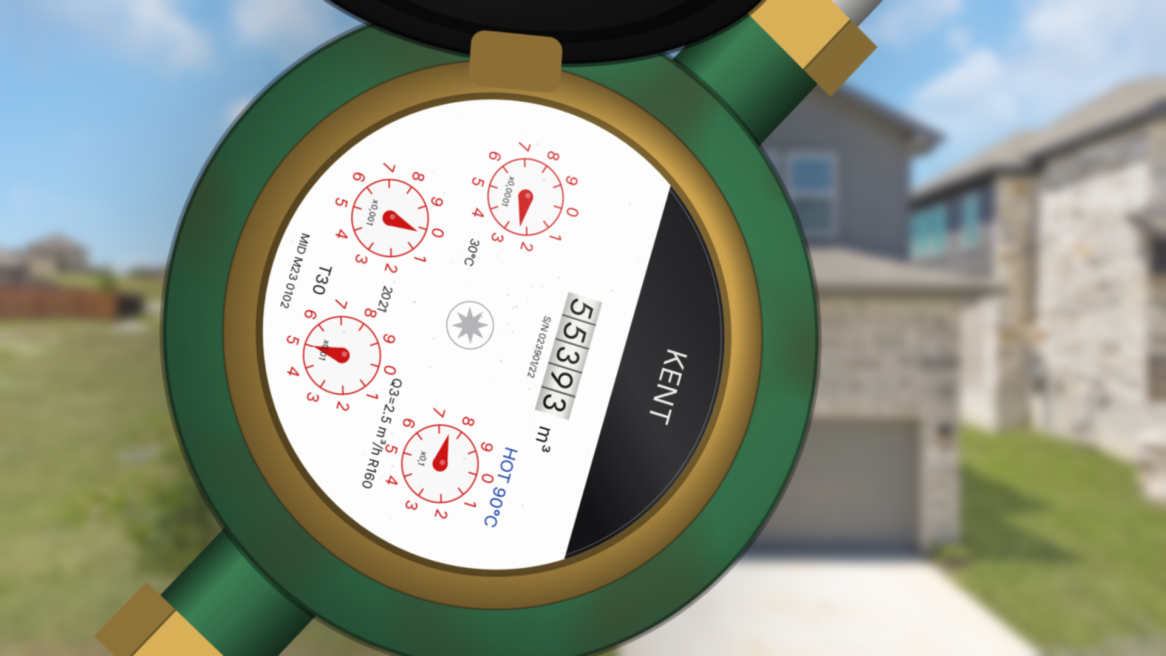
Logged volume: 55393.7502,m³
